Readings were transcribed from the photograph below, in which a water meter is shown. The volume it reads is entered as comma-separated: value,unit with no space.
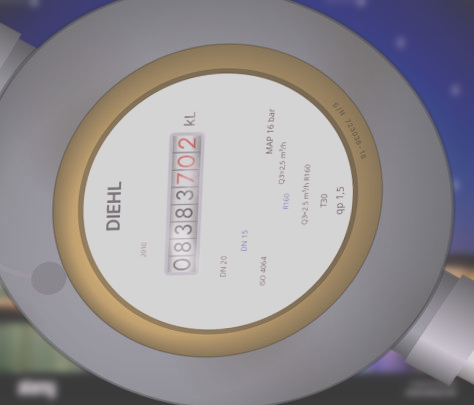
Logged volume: 8383.702,kL
